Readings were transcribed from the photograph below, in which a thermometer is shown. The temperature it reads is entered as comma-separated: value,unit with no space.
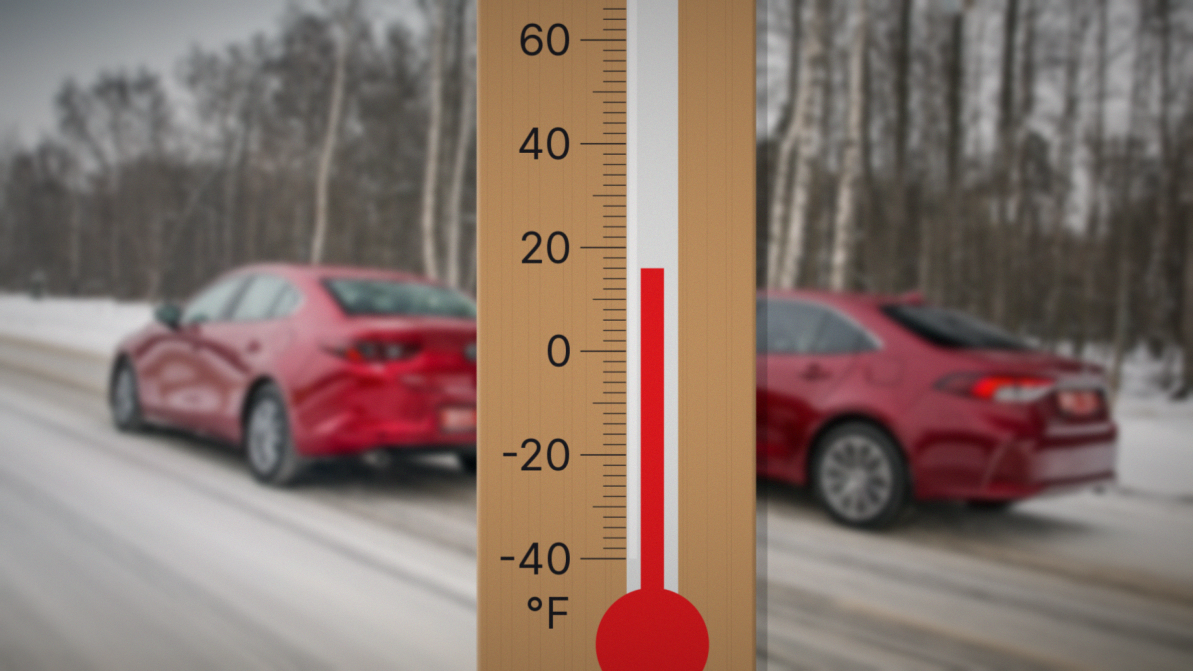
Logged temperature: 16,°F
